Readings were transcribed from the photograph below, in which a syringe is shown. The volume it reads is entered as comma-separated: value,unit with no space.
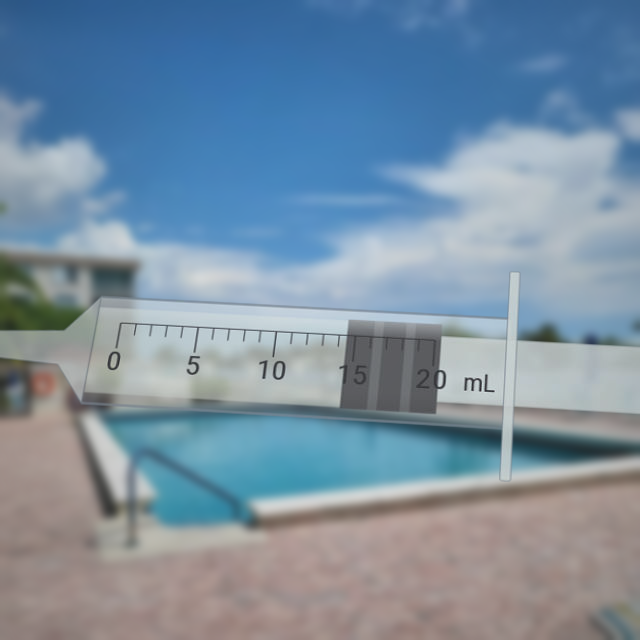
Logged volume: 14.5,mL
